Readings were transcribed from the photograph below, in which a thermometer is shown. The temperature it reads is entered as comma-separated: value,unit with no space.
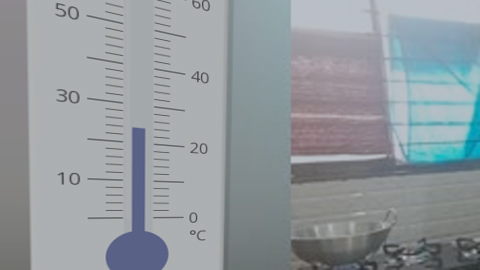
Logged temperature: 24,°C
